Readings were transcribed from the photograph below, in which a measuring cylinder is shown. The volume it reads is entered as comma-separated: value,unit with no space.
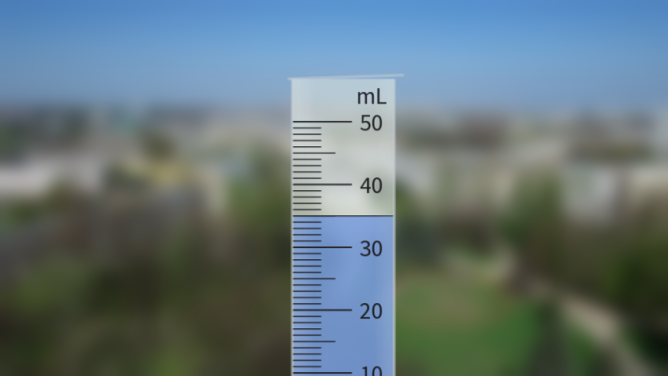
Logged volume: 35,mL
